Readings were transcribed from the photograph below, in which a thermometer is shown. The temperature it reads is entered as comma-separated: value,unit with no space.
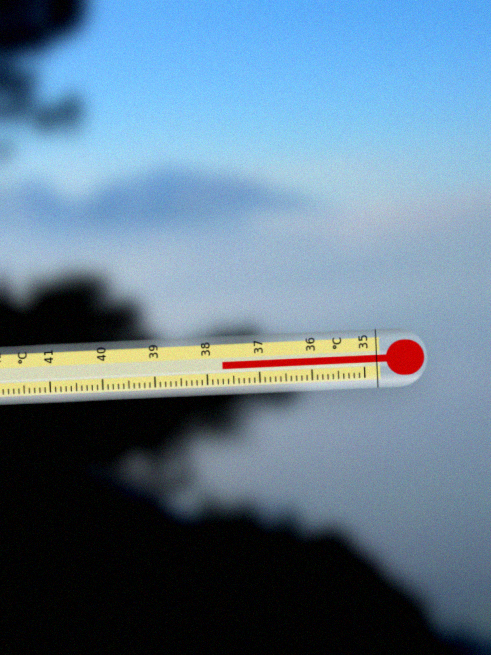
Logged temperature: 37.7,°C
